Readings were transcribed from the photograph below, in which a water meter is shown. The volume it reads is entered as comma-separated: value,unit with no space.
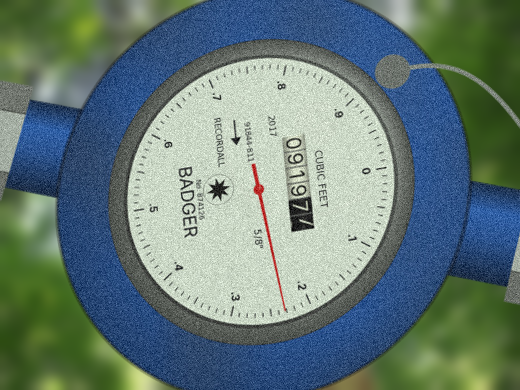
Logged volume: 91977.23,ft³
